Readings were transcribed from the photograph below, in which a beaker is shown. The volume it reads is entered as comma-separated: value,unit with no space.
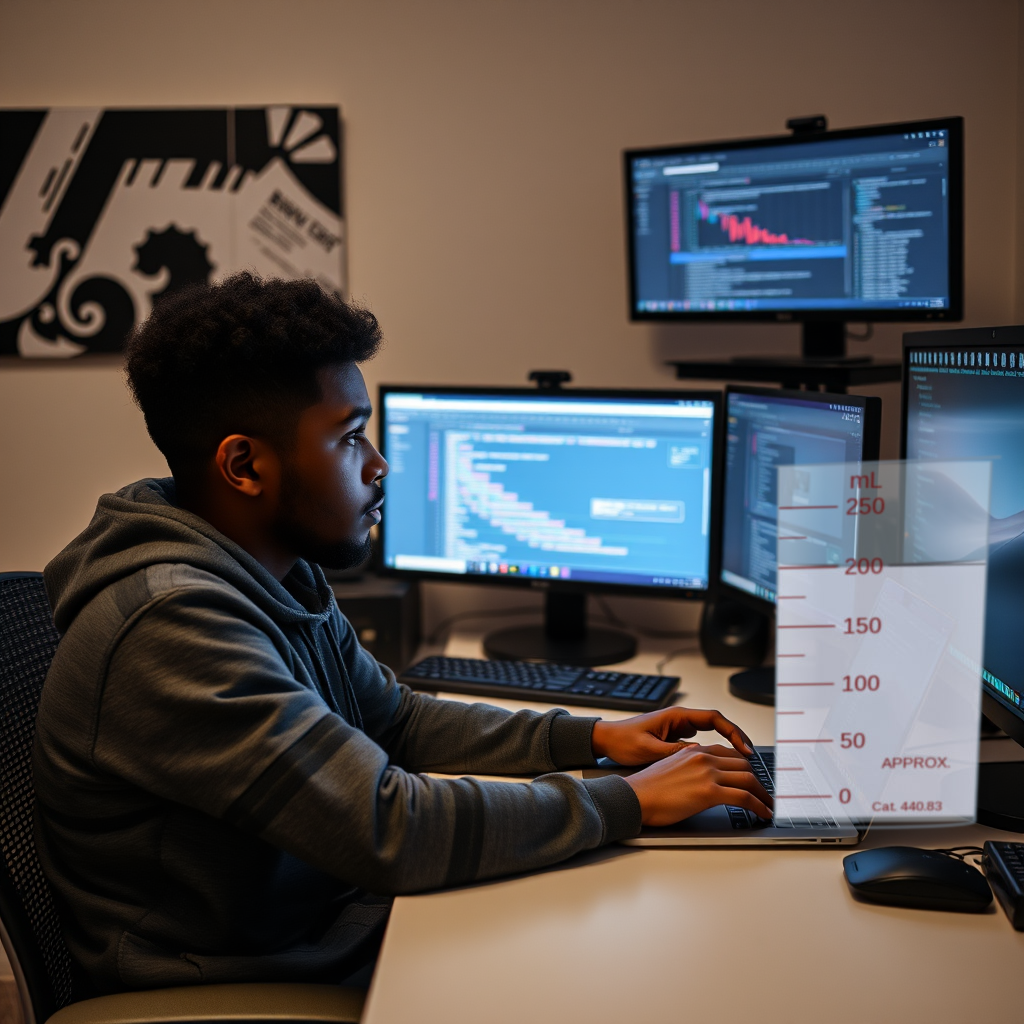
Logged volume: 200,mL
